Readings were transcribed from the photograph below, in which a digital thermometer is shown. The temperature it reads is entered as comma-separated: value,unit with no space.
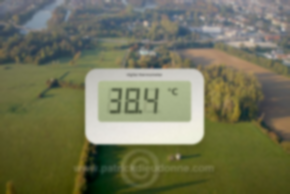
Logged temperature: 38.4,°C
